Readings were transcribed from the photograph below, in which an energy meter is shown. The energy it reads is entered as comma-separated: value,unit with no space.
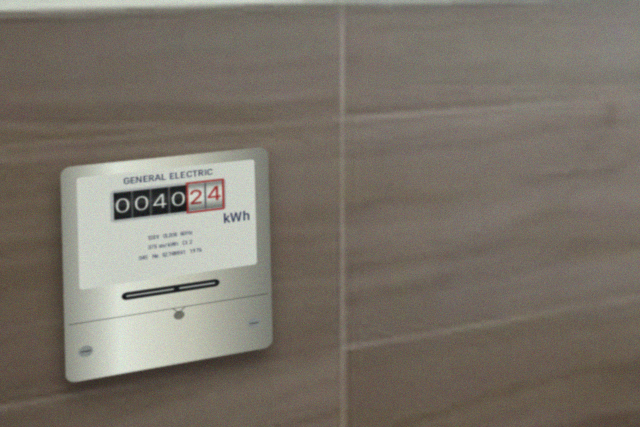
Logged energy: 40.24,kWh
